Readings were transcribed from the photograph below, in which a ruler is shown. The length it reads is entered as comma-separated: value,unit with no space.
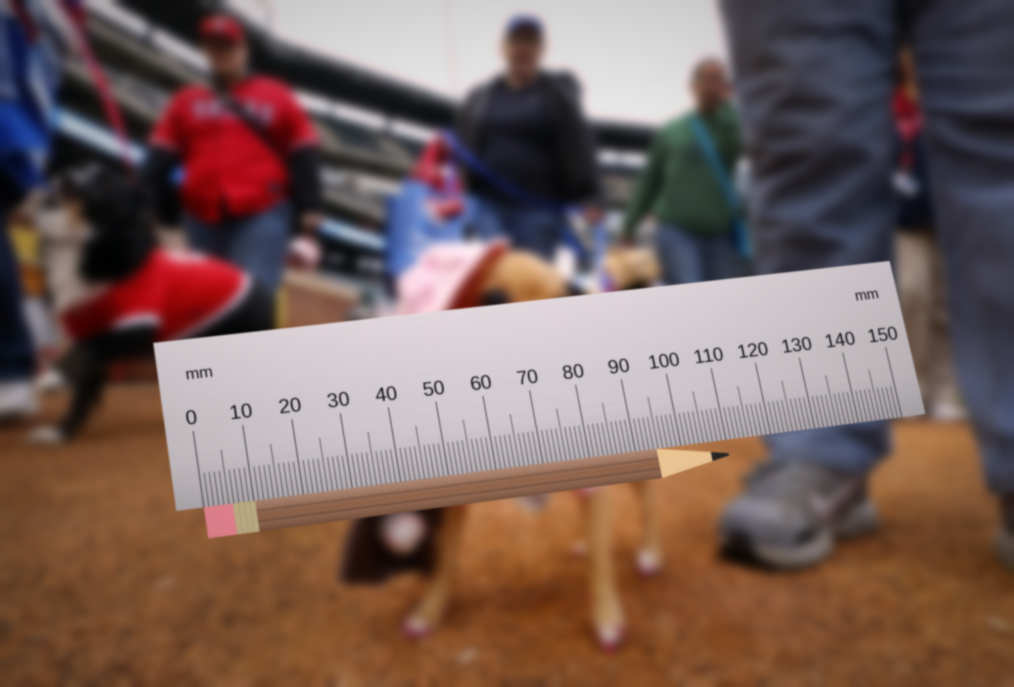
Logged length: 110,mm
